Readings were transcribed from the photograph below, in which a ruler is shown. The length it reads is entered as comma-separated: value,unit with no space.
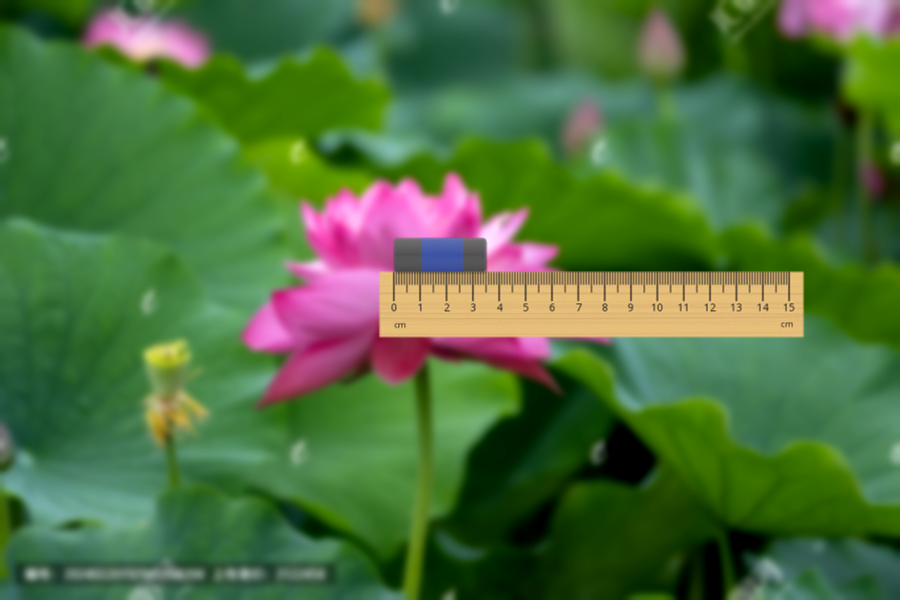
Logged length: 3.5,cm
